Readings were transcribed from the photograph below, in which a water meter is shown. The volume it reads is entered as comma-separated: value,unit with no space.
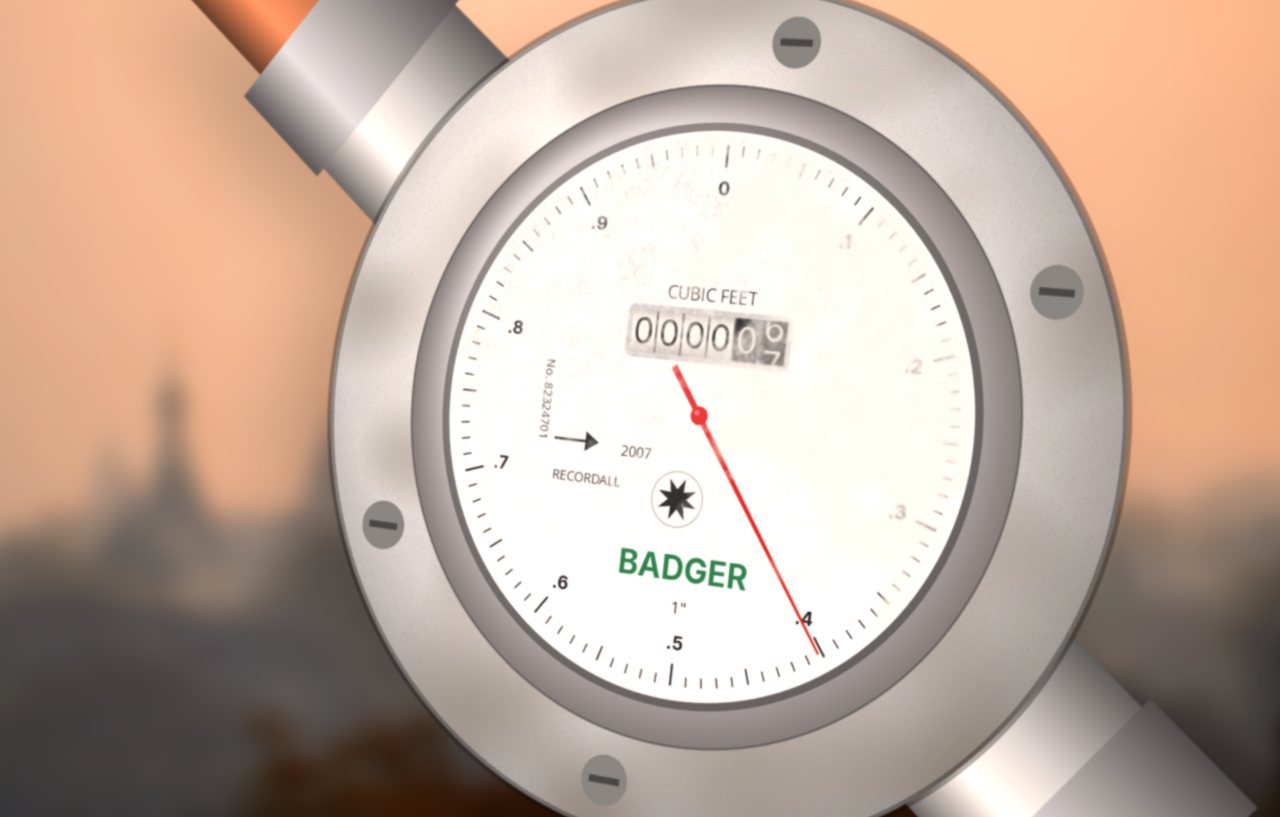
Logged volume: 6.40,ft³
